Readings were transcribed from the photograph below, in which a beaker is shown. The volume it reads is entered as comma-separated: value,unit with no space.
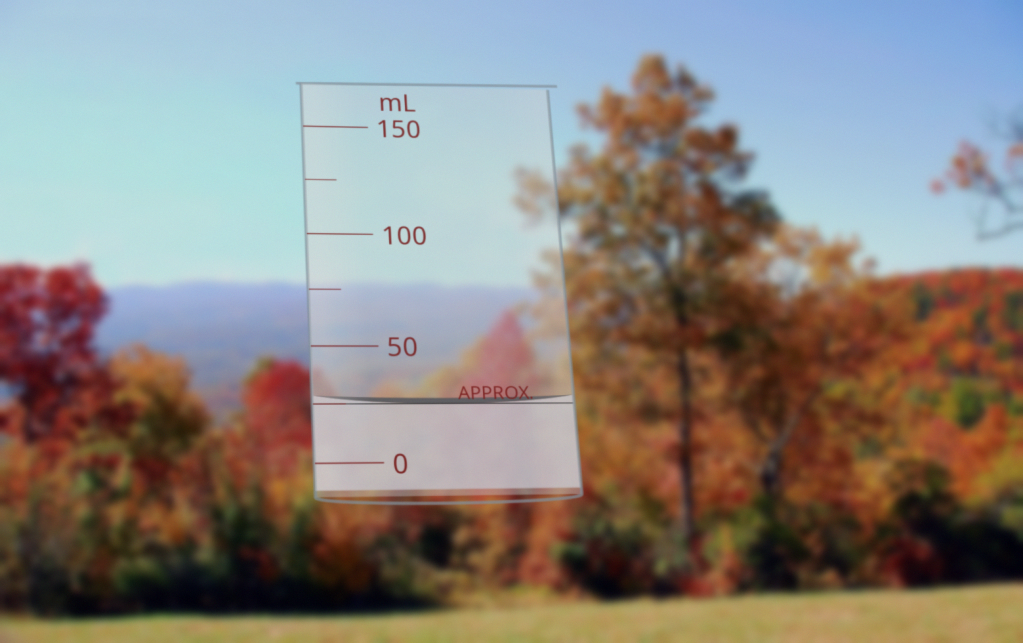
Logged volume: 25,mL
